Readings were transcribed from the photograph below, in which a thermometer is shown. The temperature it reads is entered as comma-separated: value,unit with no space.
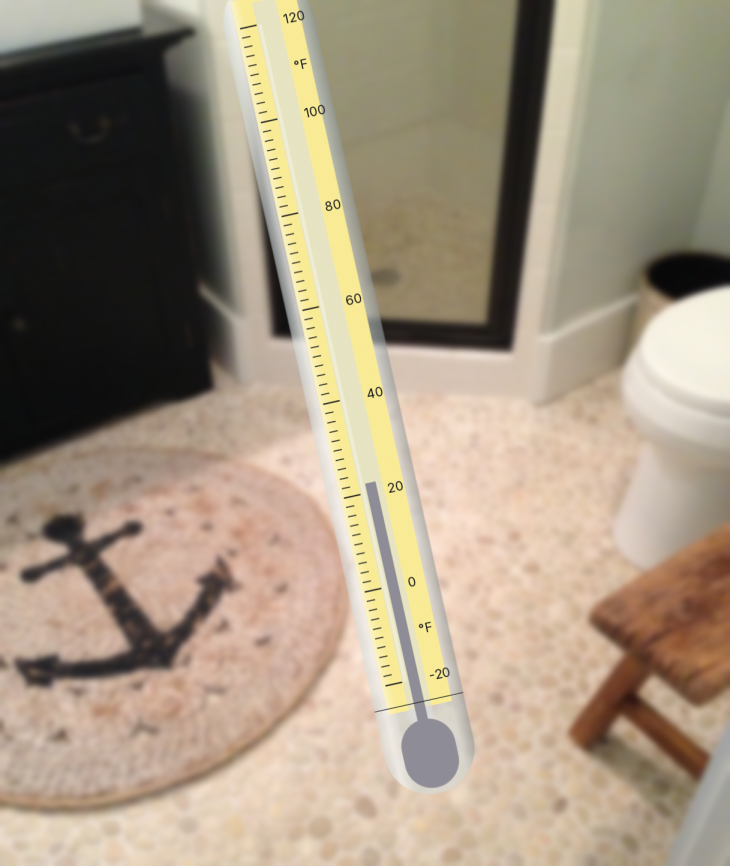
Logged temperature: 22,°F
